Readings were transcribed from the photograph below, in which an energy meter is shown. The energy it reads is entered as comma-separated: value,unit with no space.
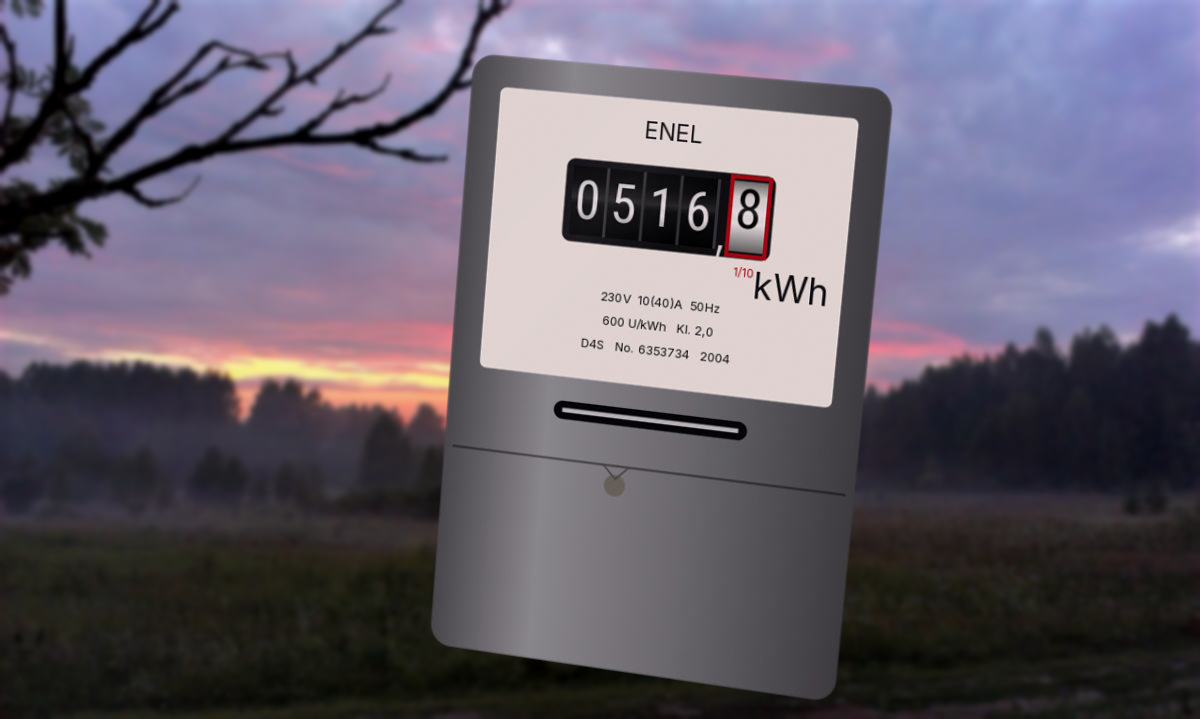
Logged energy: 516.8,kWh
